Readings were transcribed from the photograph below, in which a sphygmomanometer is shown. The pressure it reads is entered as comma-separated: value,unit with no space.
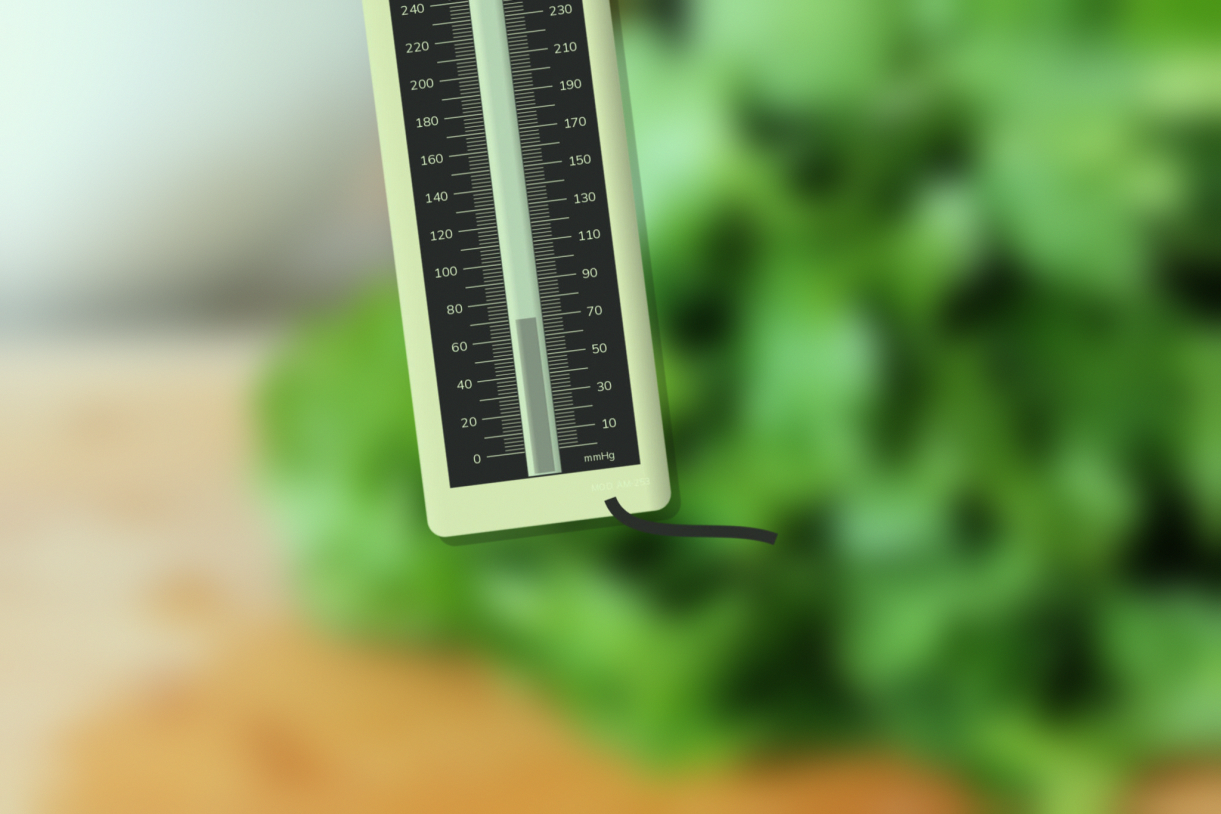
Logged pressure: 70,mmHg
